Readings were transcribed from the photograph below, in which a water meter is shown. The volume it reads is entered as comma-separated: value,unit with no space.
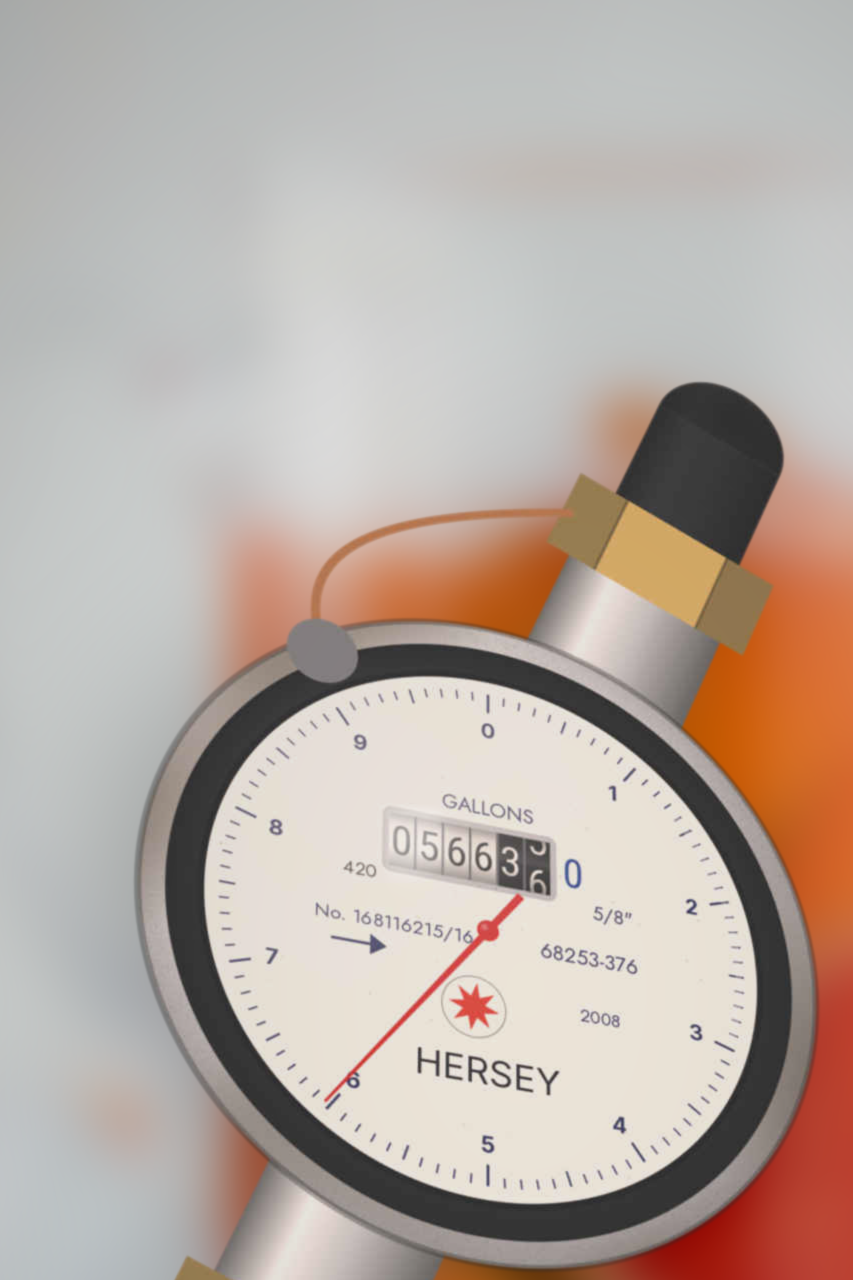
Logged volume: 566356.0,gal
